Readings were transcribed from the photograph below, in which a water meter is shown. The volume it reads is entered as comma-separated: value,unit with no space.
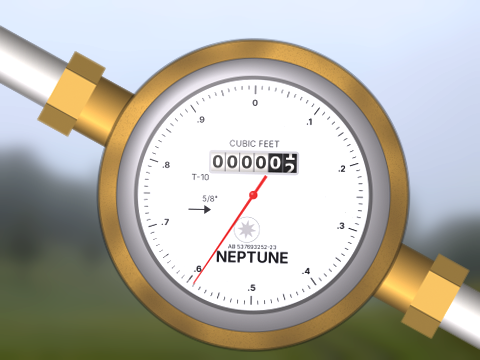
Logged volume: 1.59,ft³
